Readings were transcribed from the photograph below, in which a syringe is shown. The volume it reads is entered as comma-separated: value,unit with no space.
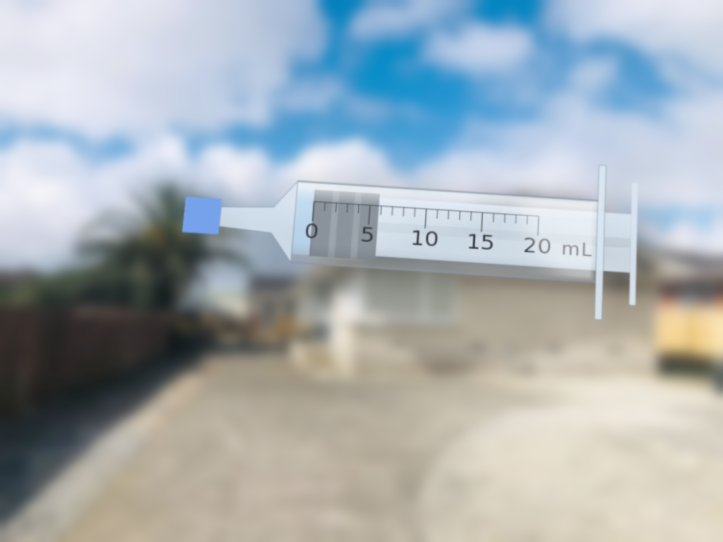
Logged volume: 0,mL
